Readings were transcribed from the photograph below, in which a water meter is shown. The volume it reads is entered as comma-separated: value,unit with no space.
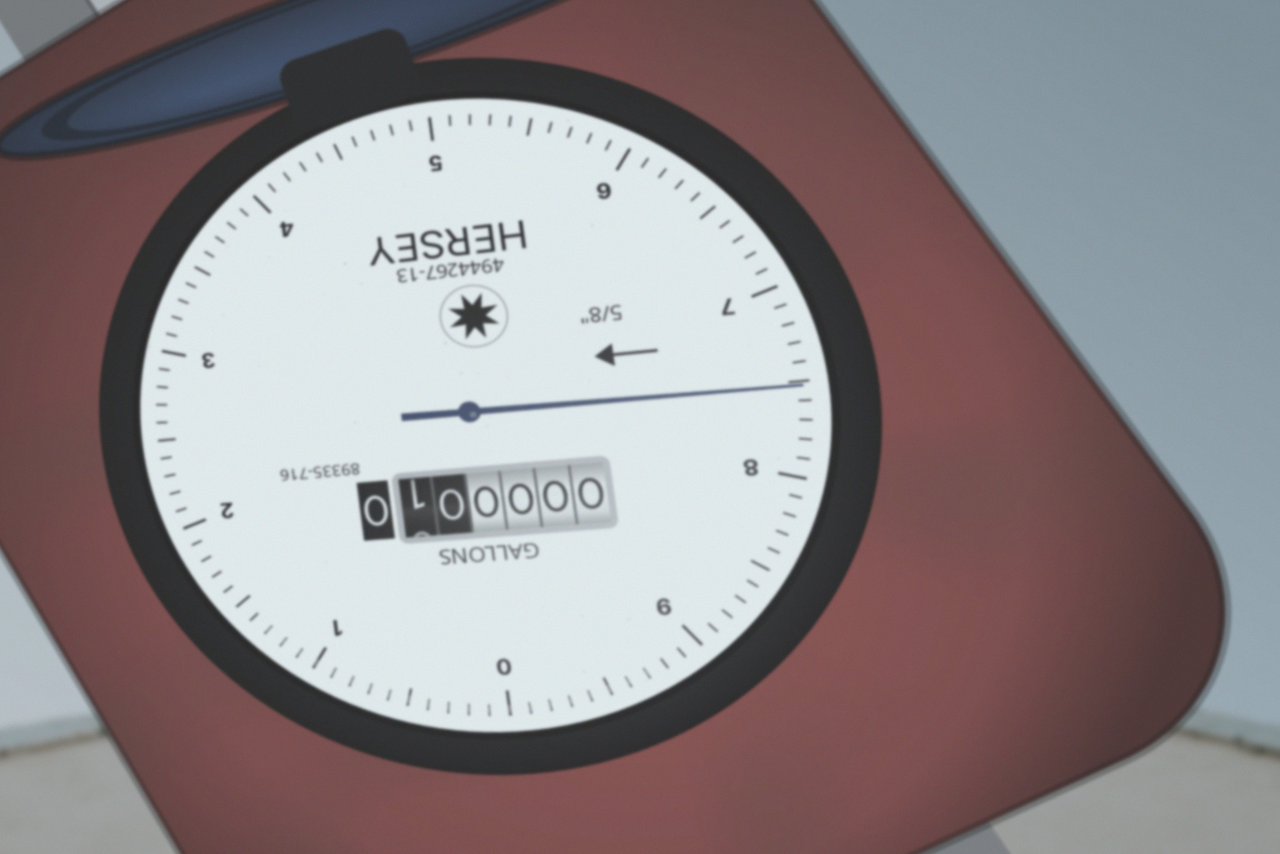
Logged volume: 7.5,gal
